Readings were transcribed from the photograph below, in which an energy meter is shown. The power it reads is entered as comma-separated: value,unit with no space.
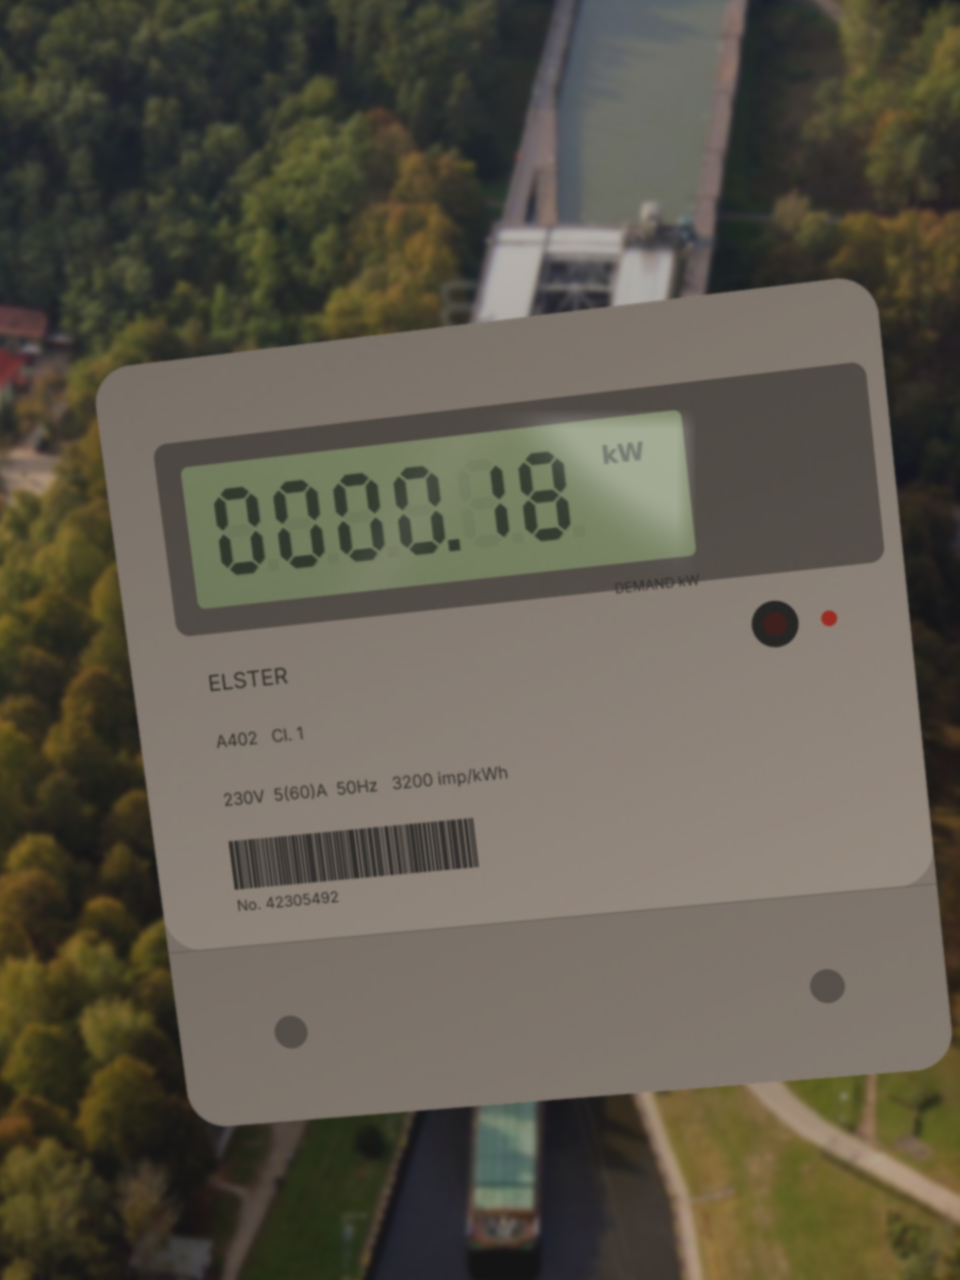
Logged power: 0.18,kW
